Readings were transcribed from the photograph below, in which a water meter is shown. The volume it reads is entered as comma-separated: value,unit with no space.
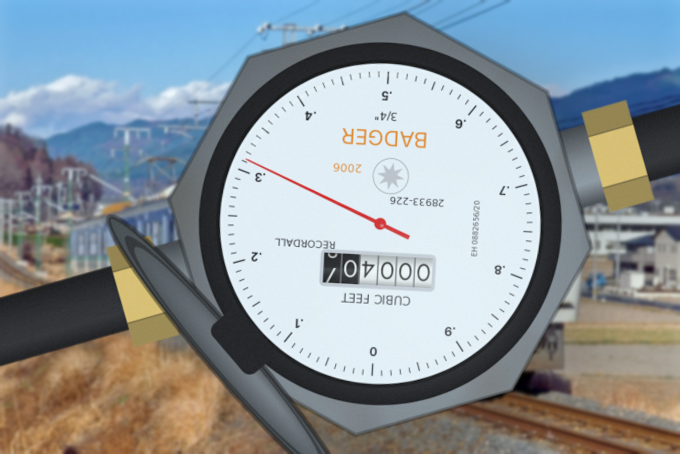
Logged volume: 407.31,ft³
